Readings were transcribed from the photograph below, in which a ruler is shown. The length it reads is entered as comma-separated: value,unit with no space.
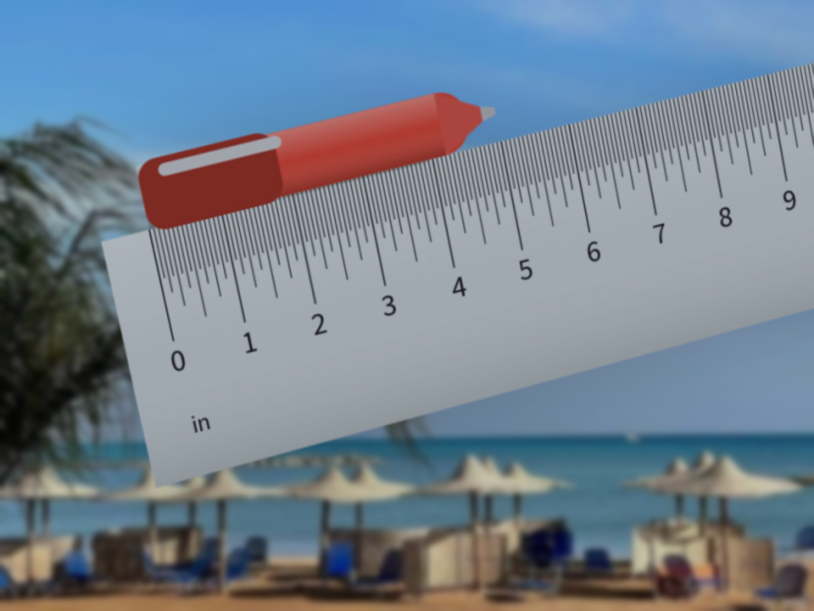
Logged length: 5,in
